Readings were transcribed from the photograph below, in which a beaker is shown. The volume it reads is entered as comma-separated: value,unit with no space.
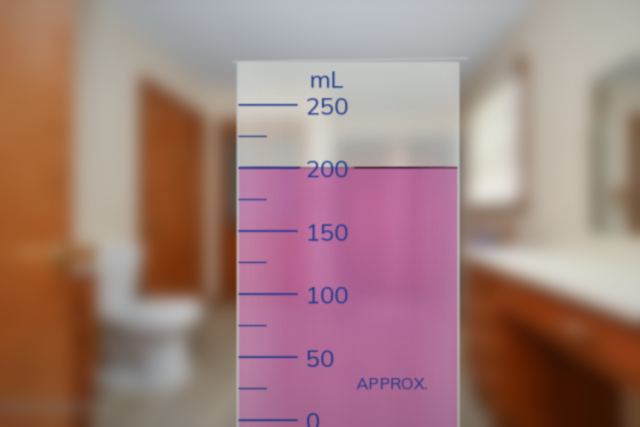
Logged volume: 200,mL
